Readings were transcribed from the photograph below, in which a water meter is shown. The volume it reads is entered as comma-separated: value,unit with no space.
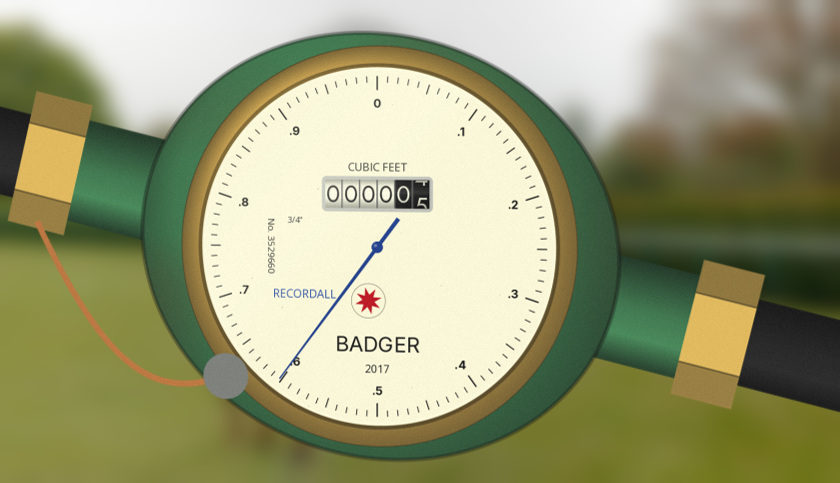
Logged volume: 4.60,ft³
